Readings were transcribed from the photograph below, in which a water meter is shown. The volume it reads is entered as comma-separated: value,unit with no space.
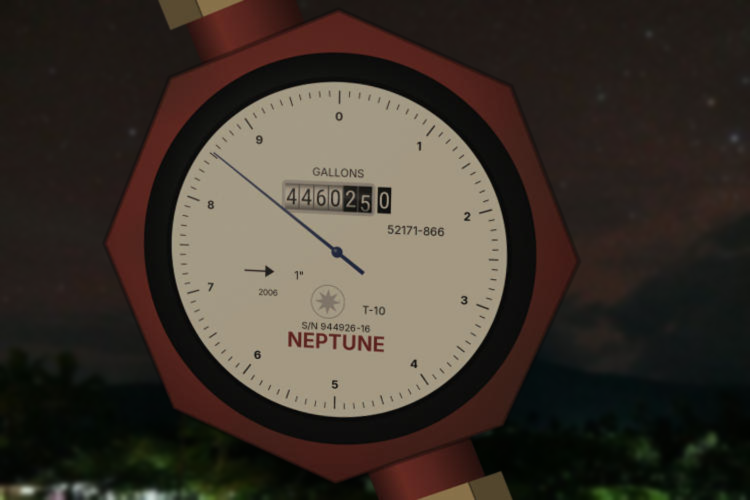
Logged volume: 4460248.5,gal
